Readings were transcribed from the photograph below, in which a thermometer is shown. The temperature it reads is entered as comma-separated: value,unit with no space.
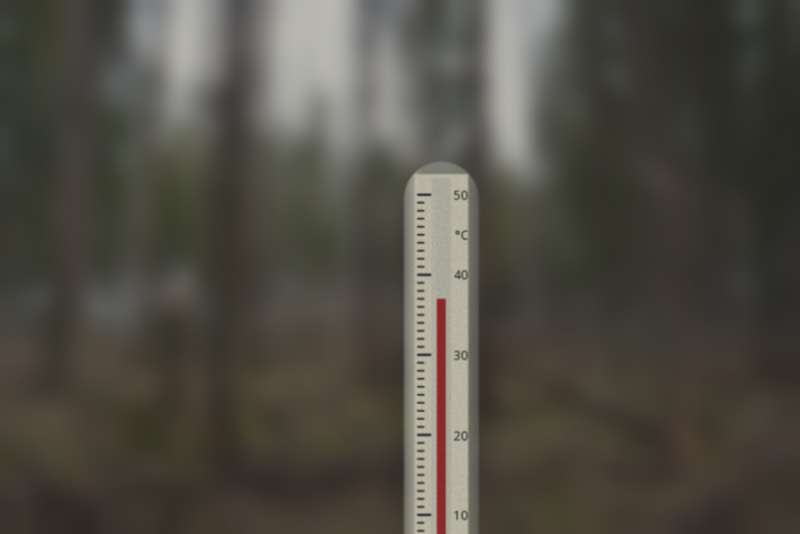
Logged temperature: 37,°C
